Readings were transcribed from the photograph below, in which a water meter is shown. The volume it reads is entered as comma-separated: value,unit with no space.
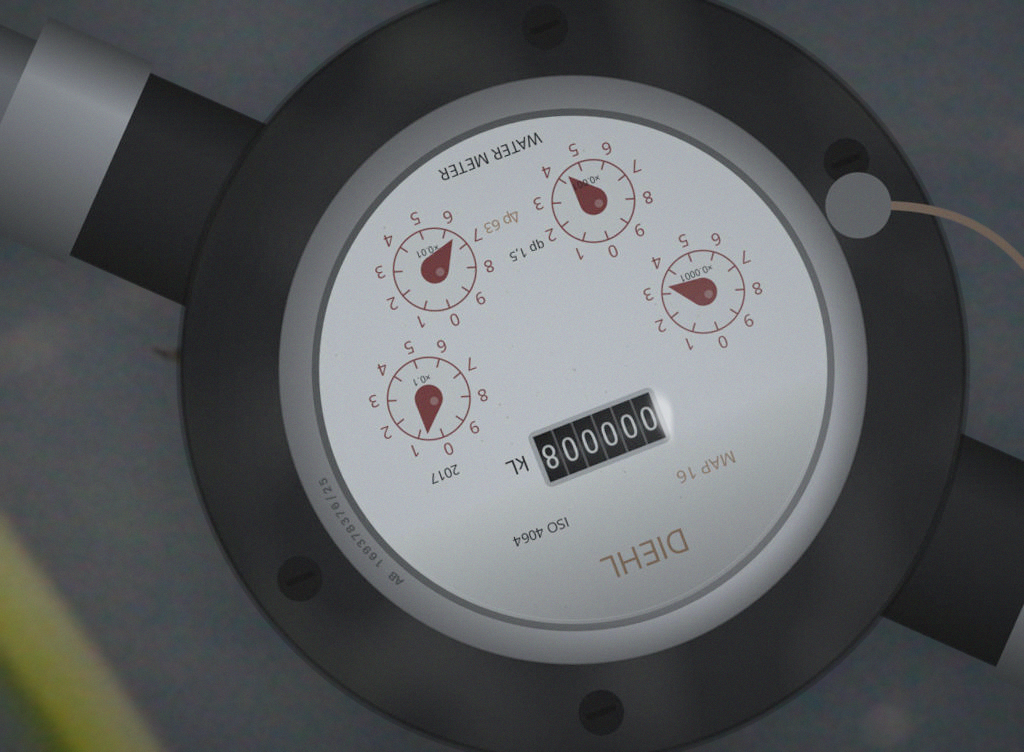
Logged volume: 8.0643,kL
